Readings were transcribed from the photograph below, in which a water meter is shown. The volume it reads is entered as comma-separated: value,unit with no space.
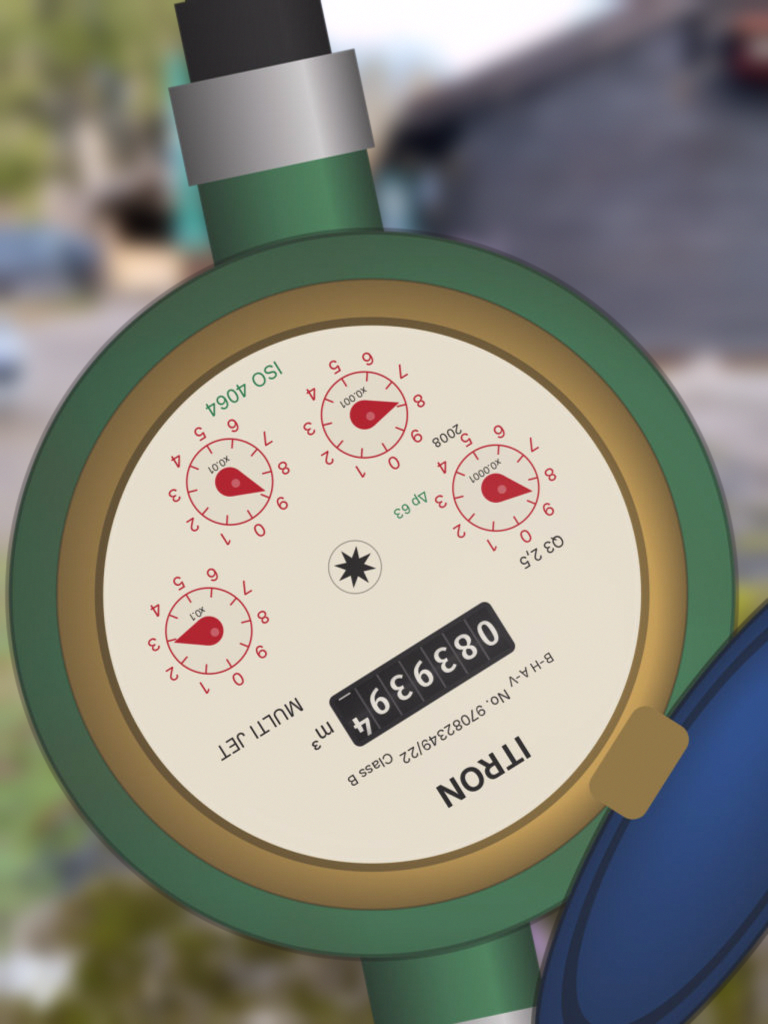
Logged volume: 839394.2878,m³
